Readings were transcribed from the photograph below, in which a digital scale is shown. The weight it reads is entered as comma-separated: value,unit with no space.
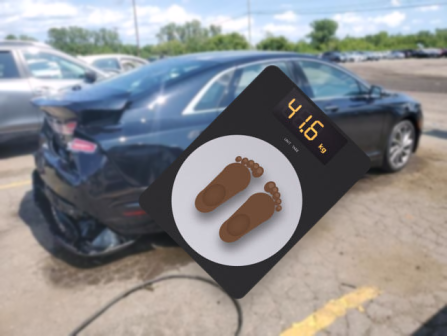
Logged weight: 41.6,kg
